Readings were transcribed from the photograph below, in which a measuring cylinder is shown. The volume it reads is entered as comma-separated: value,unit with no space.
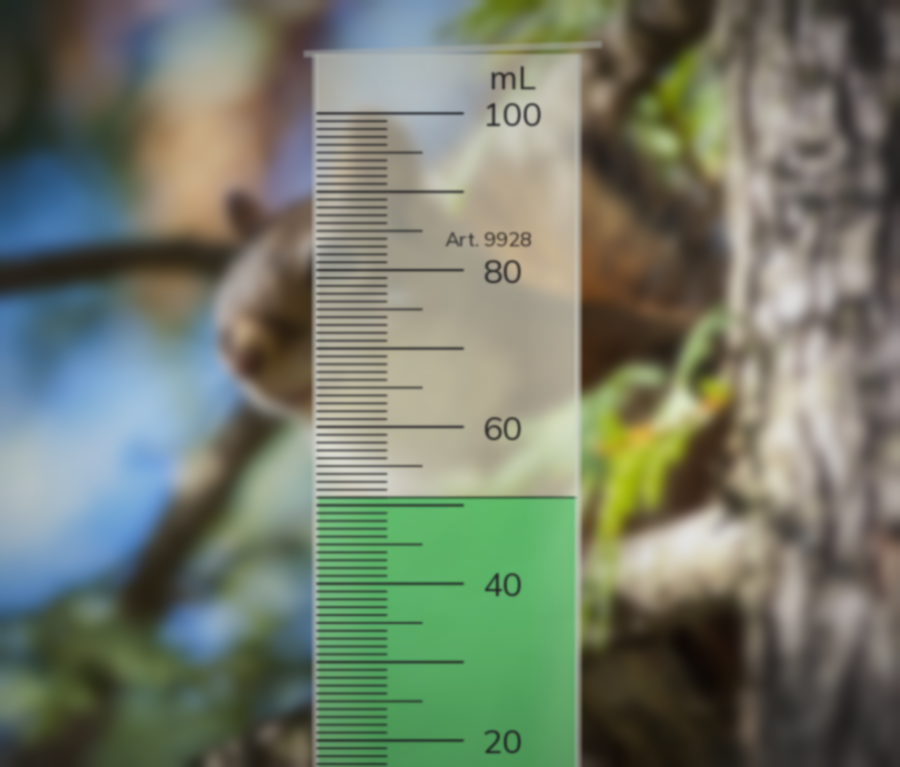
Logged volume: 51,mL
